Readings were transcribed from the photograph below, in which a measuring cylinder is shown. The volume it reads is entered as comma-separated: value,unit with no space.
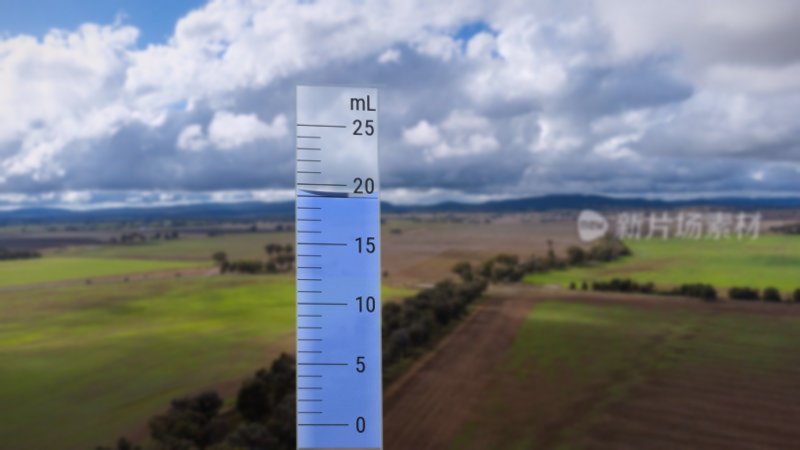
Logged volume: 19,mL
